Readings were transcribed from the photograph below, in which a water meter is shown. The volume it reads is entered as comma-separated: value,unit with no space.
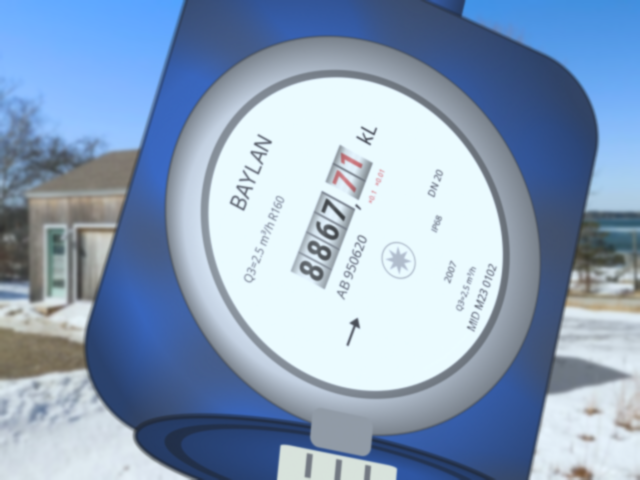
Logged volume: 8867.71,kL
